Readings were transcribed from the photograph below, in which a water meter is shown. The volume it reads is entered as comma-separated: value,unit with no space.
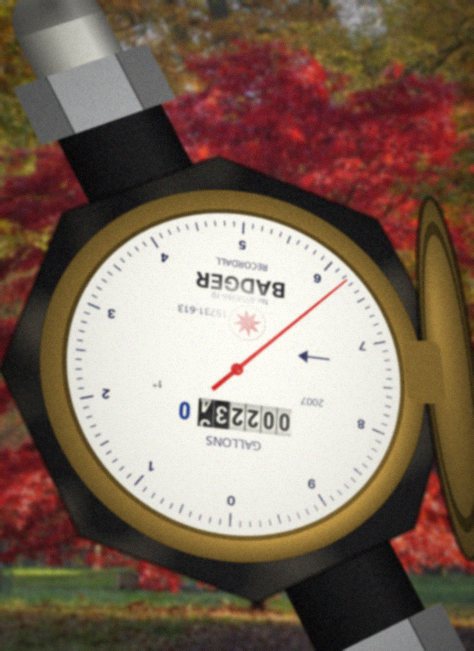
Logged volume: 22336.2,gal
